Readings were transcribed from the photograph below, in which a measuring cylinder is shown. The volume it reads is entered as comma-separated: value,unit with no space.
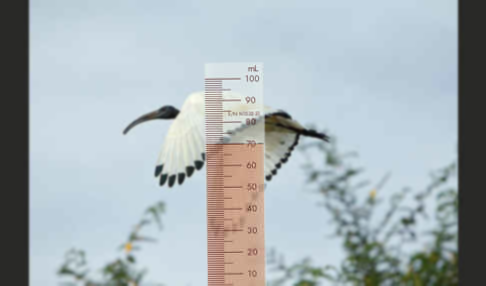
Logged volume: 70,mL
